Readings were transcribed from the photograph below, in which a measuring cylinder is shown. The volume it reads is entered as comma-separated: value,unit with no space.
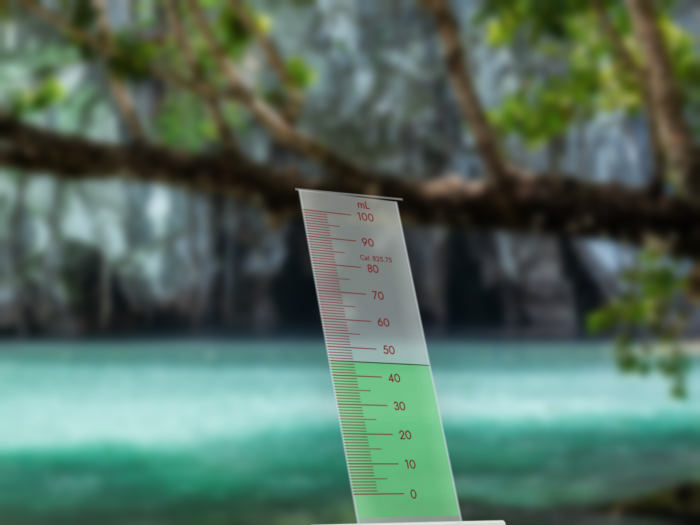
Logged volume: 45,mL
